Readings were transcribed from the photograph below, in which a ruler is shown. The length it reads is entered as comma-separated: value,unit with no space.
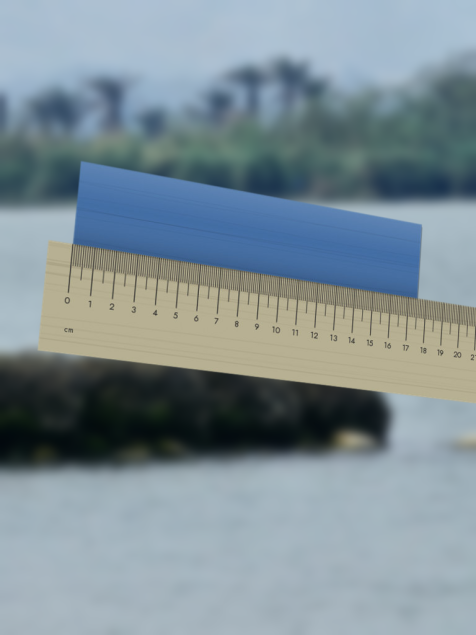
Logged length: 17.5,cm
